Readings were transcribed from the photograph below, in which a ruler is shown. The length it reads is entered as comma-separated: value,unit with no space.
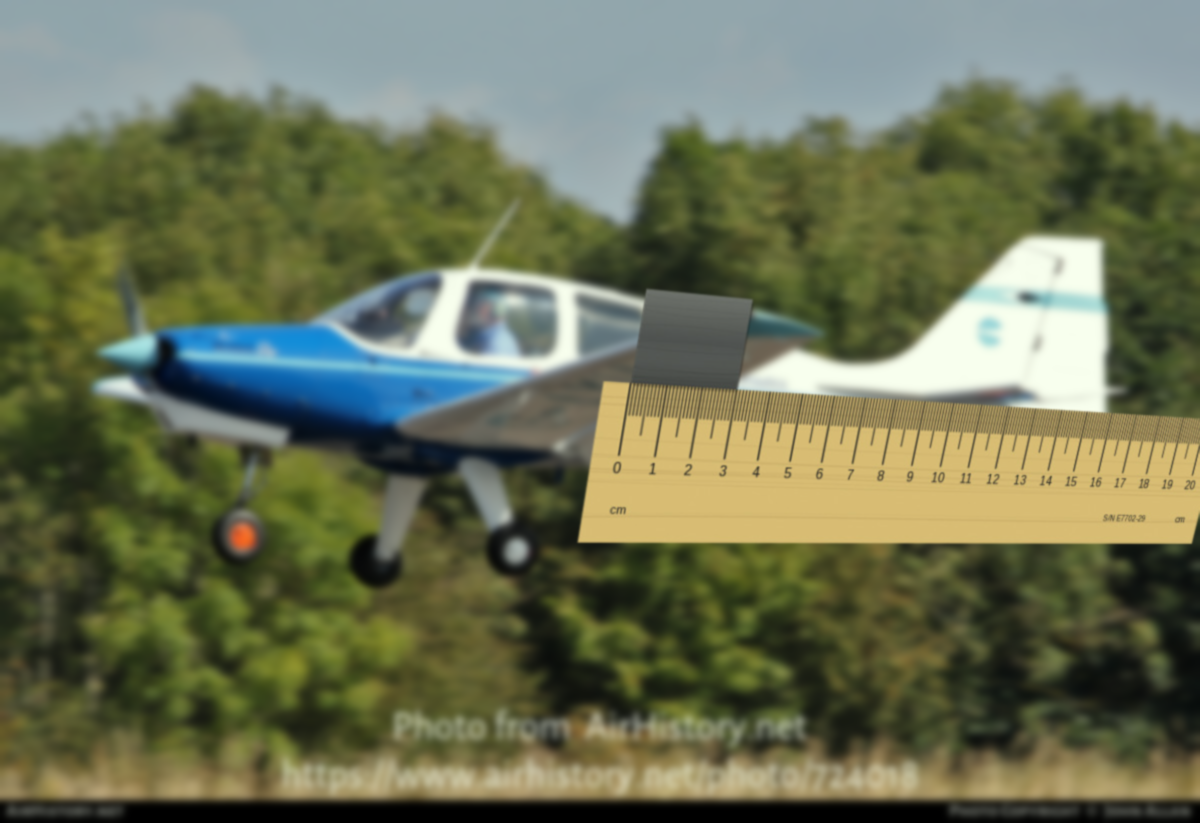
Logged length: 3,cm
